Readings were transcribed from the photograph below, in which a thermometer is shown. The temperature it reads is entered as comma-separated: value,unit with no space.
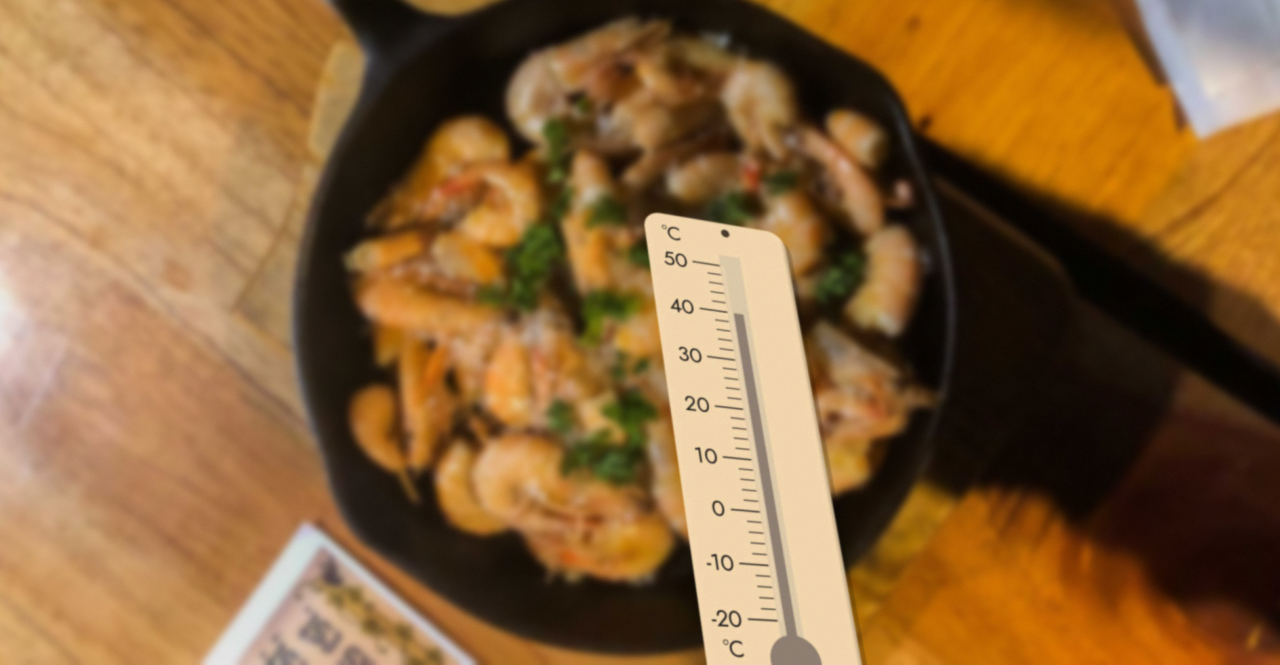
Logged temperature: 40,°C
